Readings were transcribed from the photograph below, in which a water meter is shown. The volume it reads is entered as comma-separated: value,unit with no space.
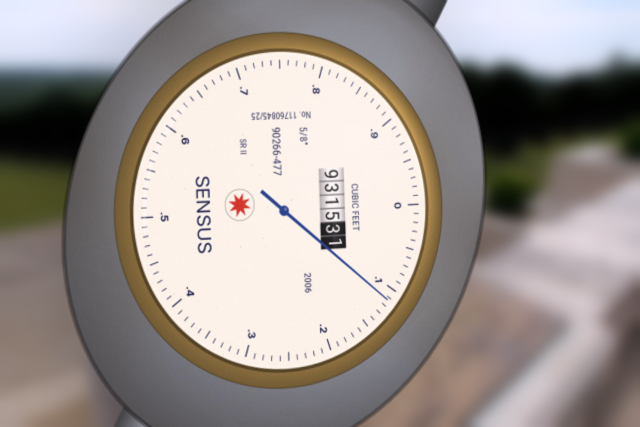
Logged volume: 931531.11,ft³
